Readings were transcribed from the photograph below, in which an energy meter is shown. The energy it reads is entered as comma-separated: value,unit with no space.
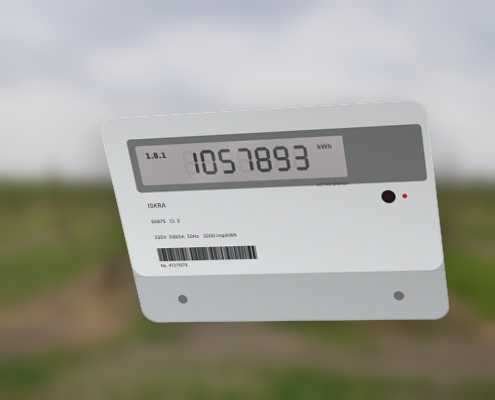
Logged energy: 1057893,kWh
